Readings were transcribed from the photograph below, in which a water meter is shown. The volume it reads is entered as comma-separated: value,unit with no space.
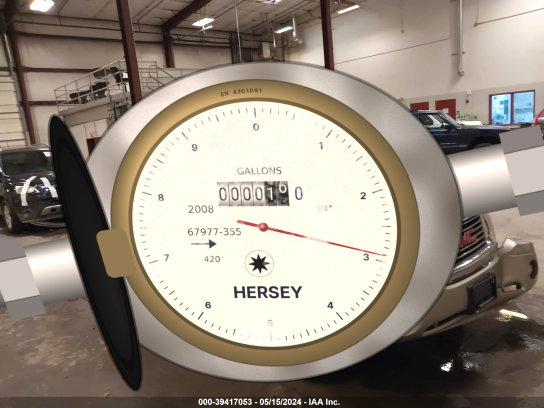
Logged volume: 162.9,gal
